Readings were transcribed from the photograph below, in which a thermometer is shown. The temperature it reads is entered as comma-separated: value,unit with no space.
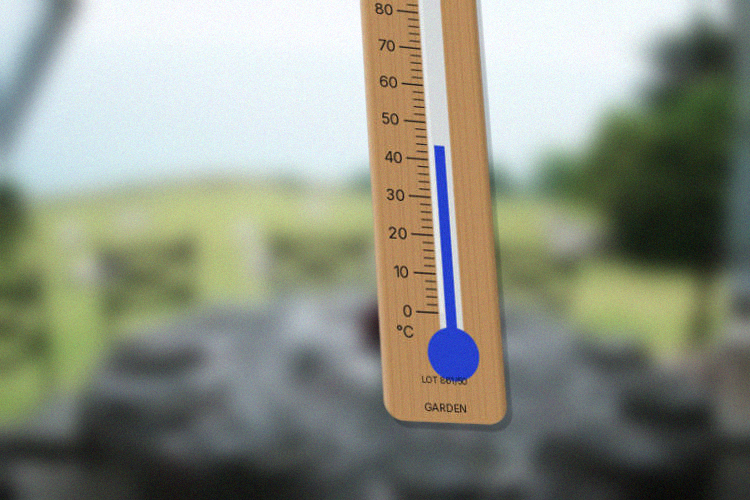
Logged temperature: 44,°C
